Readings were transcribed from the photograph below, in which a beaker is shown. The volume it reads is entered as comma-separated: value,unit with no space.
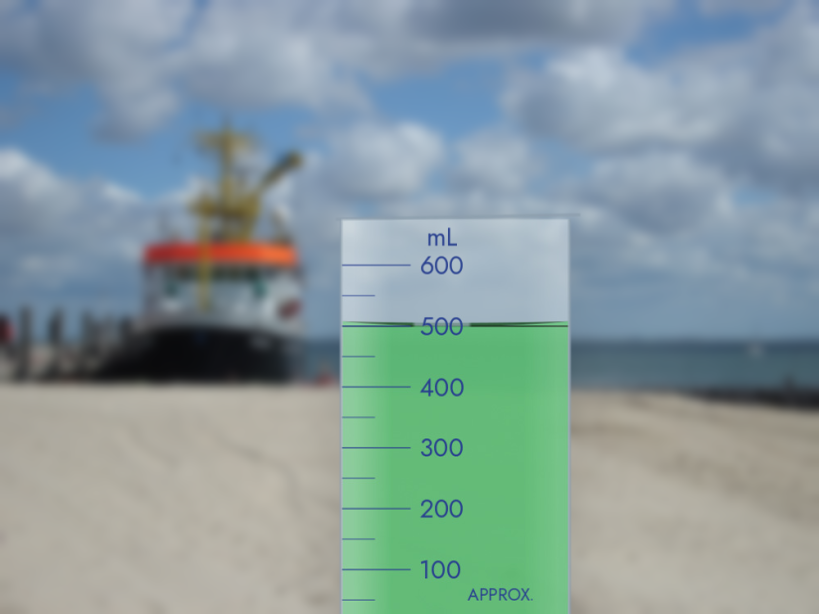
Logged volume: 500,mL
